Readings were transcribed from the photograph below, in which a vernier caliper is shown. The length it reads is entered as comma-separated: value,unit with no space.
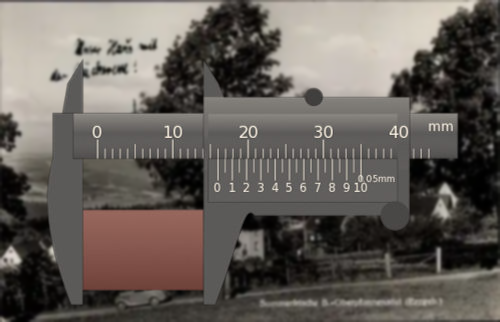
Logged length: 16.0,mm
